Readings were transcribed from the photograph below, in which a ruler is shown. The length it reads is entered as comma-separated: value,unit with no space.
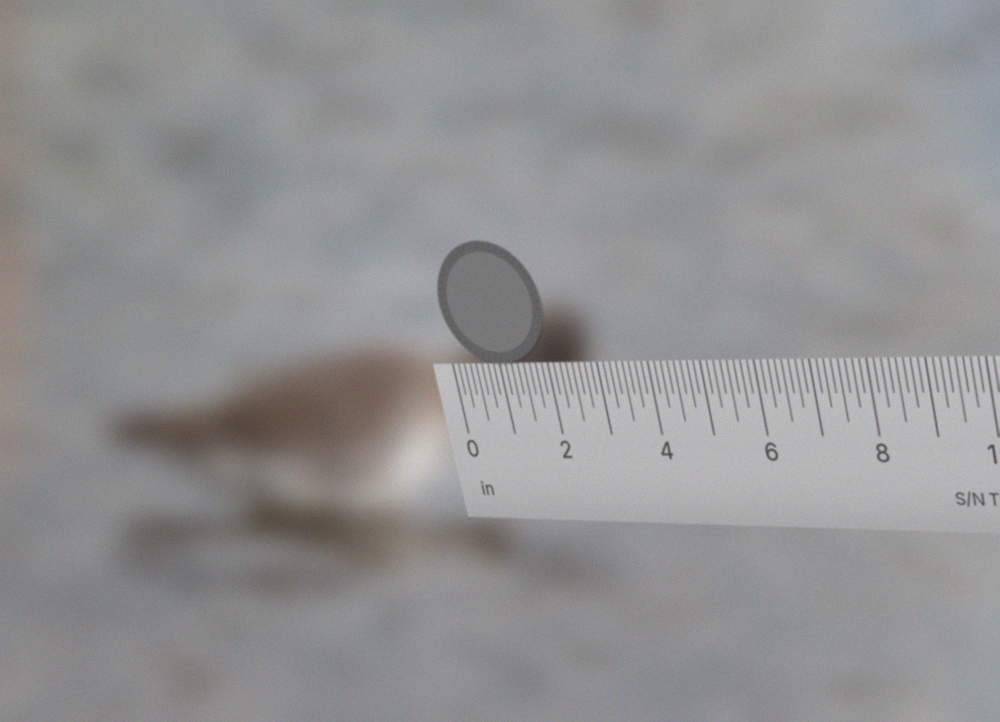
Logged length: 2.125,in
